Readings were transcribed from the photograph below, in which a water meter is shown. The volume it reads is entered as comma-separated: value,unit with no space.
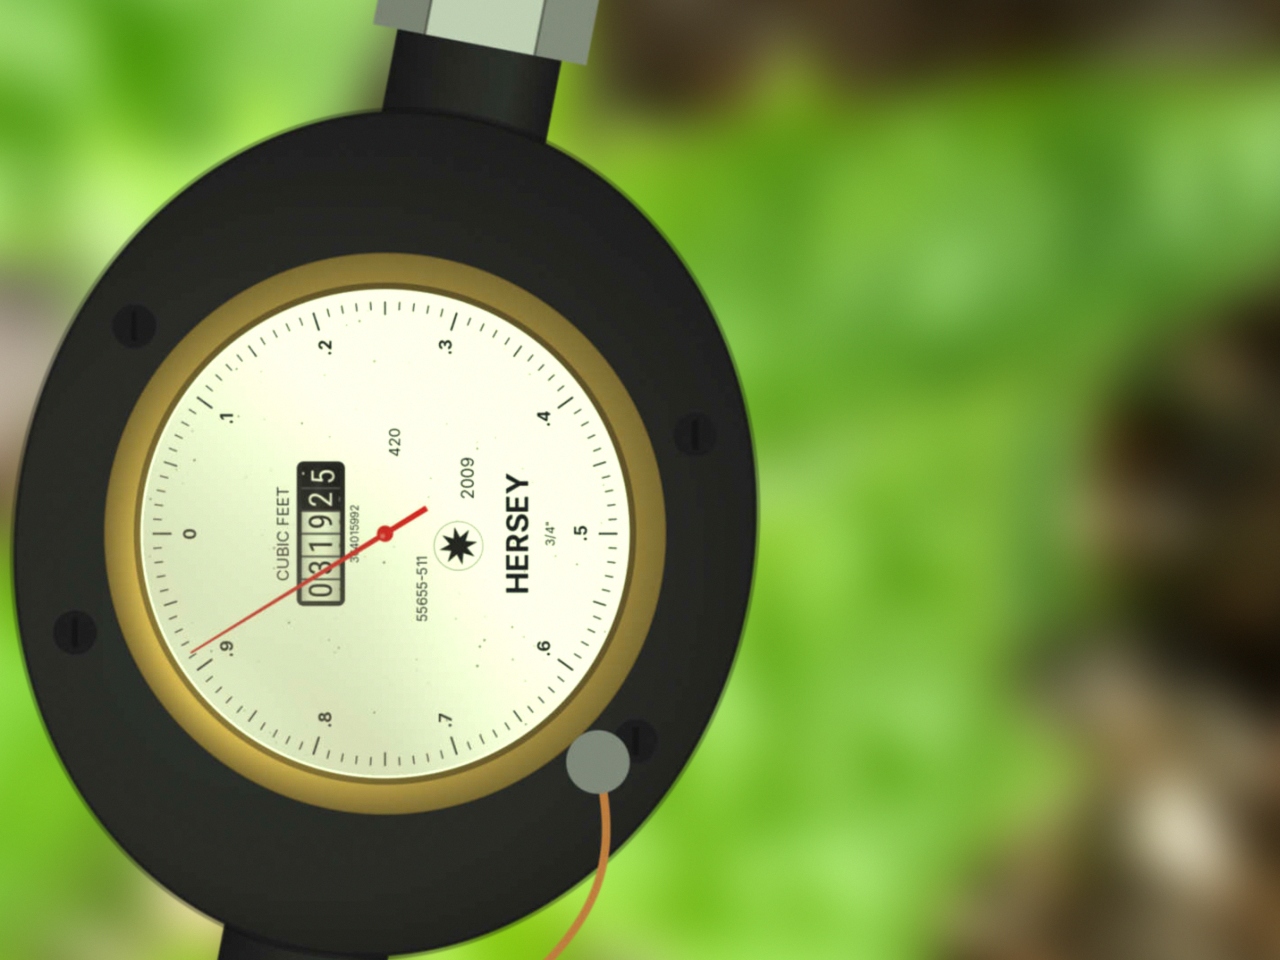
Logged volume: 31924.91,ft³
